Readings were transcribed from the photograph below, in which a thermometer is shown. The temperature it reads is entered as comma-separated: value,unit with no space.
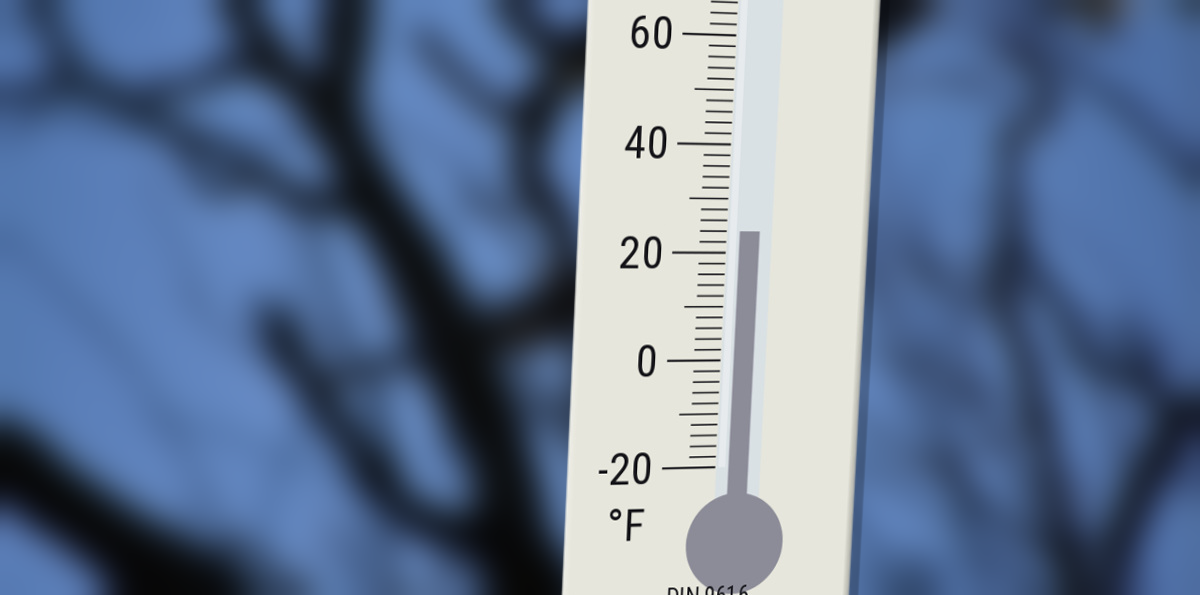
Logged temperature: 24,°F
